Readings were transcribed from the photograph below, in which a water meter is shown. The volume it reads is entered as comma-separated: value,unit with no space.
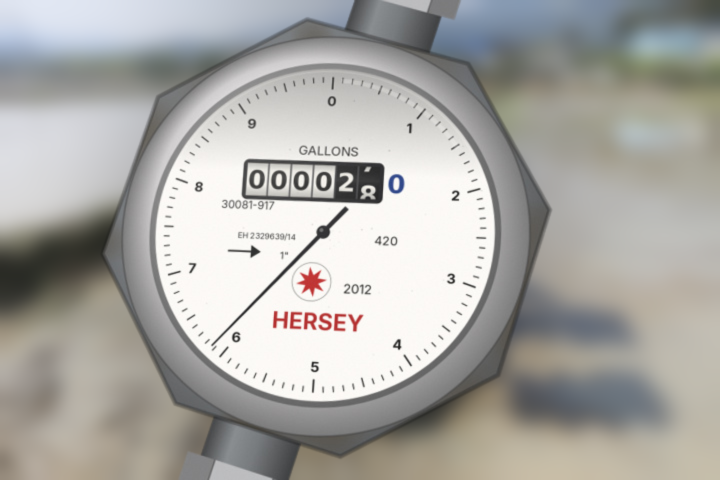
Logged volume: 276.1,gal
